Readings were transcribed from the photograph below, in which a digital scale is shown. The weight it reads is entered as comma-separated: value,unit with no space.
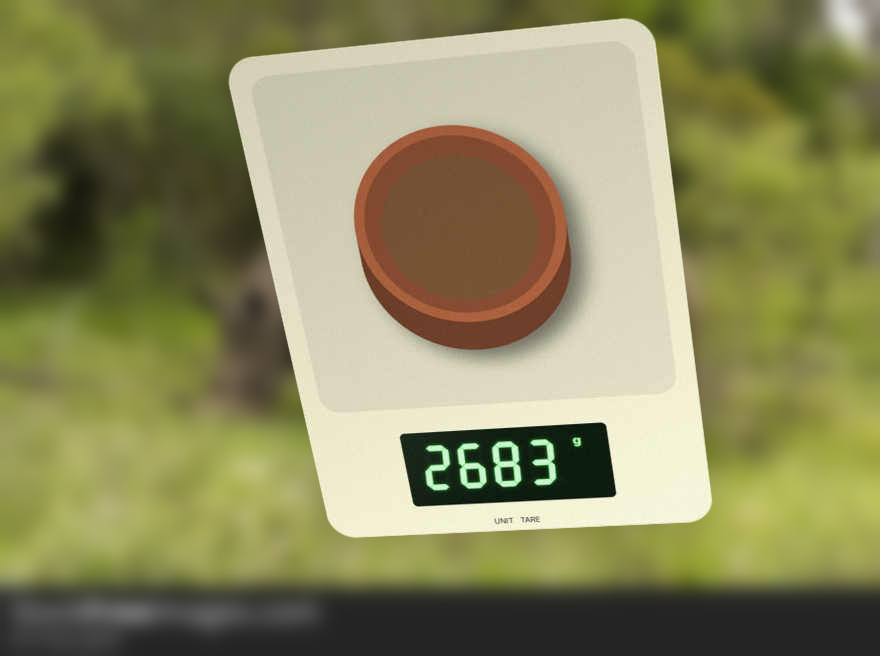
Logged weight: 2683,g
